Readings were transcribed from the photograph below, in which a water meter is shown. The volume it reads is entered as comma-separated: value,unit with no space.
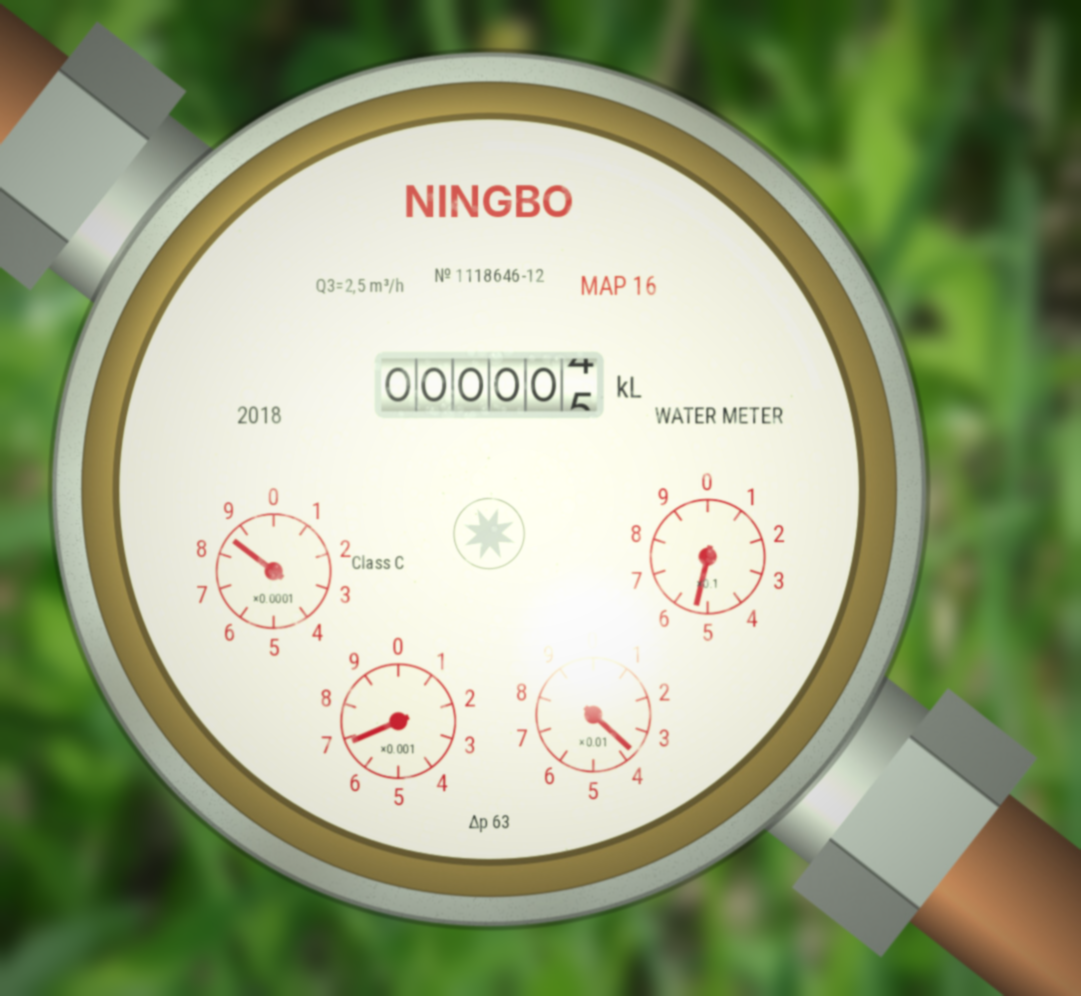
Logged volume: 4.5368,kL
